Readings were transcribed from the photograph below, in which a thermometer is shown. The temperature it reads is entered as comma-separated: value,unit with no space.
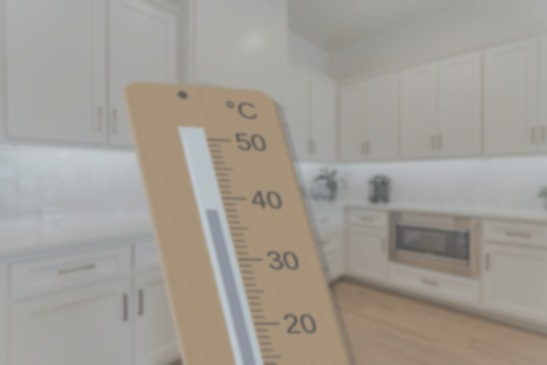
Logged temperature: 38,°C
